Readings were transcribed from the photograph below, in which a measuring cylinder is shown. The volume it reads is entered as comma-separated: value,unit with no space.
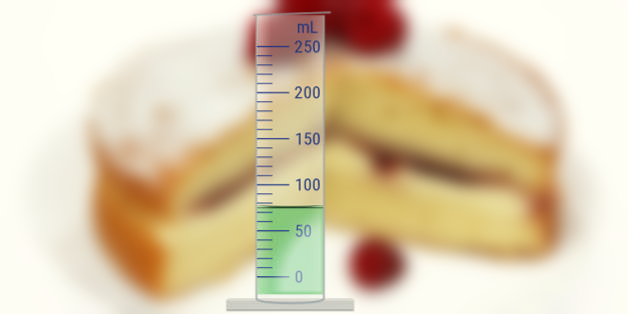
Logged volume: 75,mL
